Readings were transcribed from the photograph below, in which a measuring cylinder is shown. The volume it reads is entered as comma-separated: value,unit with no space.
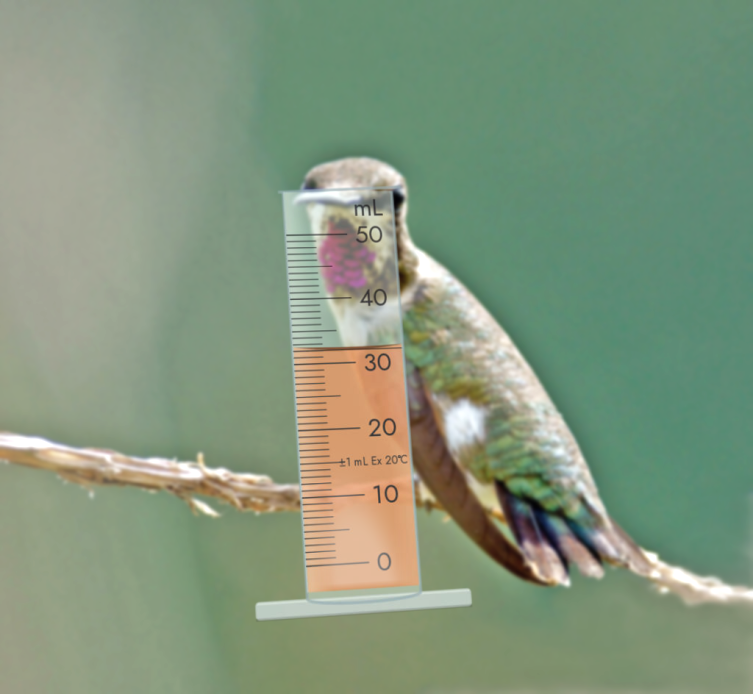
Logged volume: 32,mL
